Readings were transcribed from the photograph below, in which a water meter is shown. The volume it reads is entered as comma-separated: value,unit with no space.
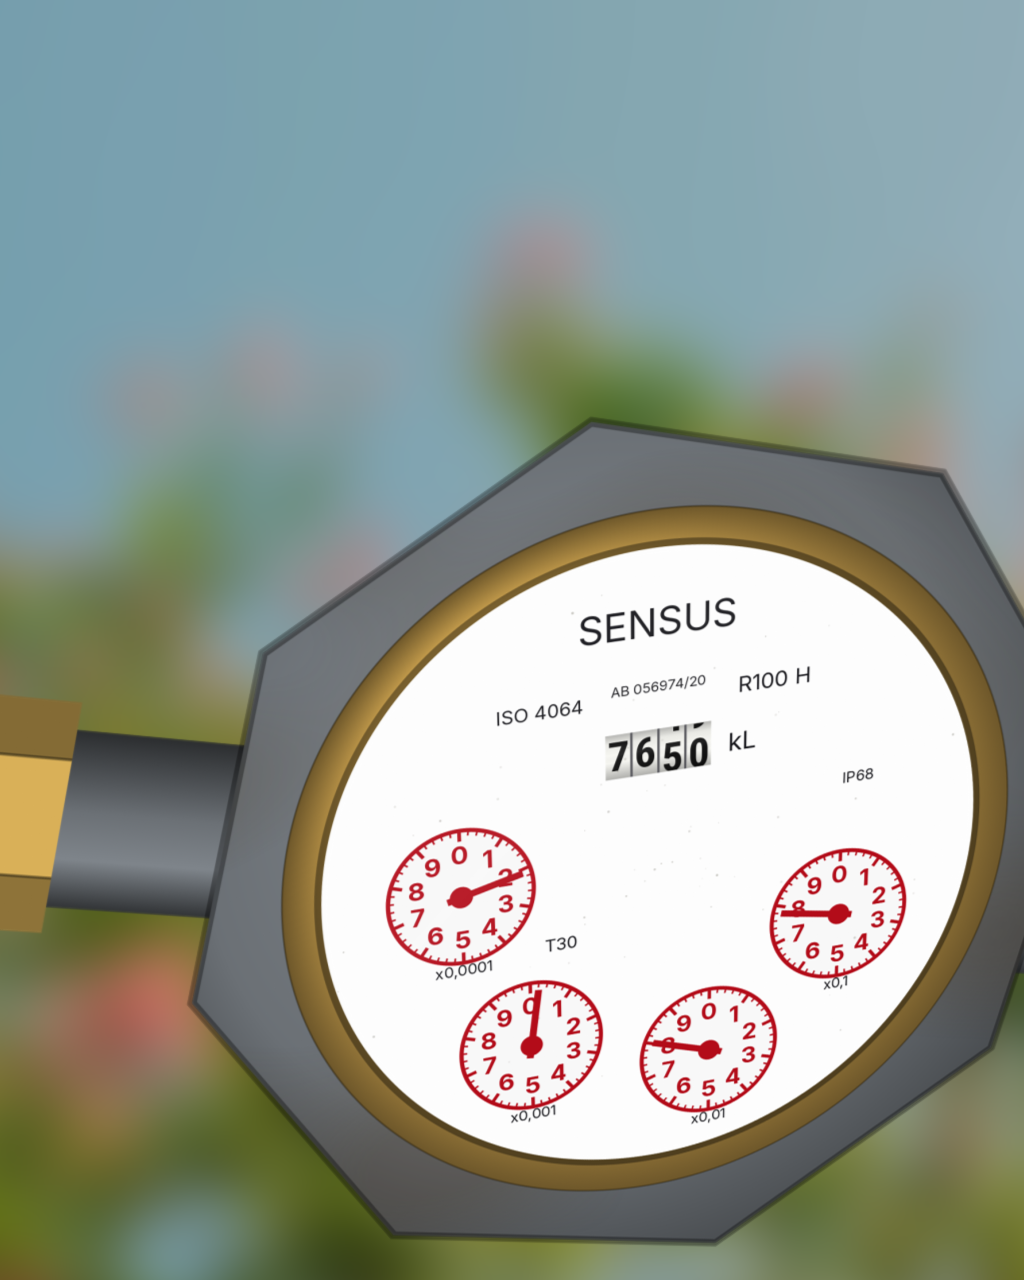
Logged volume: 7649.7802,kL
